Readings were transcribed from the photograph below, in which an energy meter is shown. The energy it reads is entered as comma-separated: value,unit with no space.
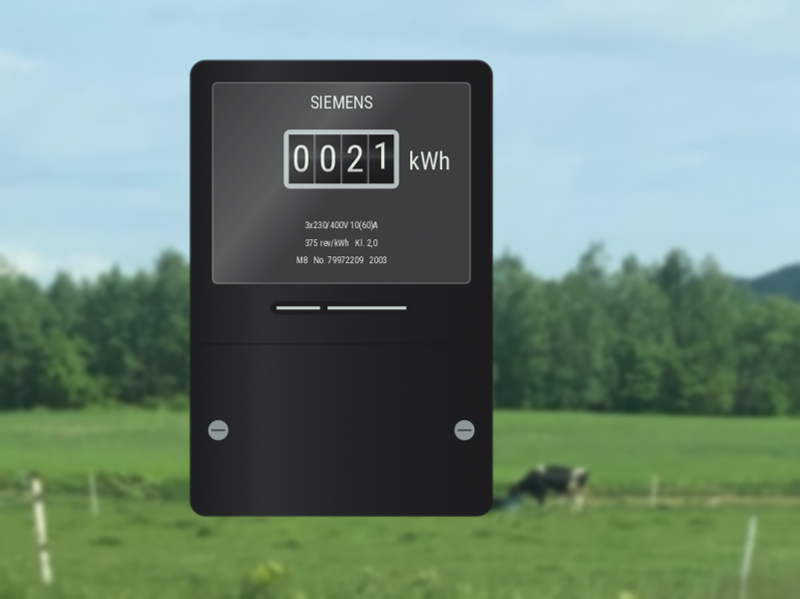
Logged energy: 21,kWh
